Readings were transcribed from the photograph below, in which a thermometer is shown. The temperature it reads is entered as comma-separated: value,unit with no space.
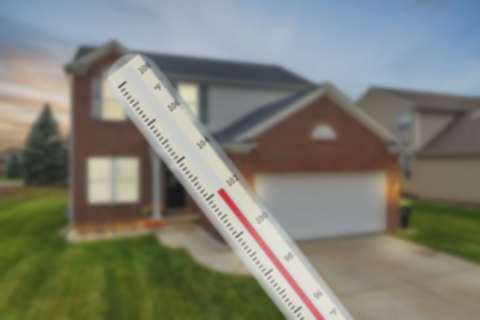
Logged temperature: 102,°F
